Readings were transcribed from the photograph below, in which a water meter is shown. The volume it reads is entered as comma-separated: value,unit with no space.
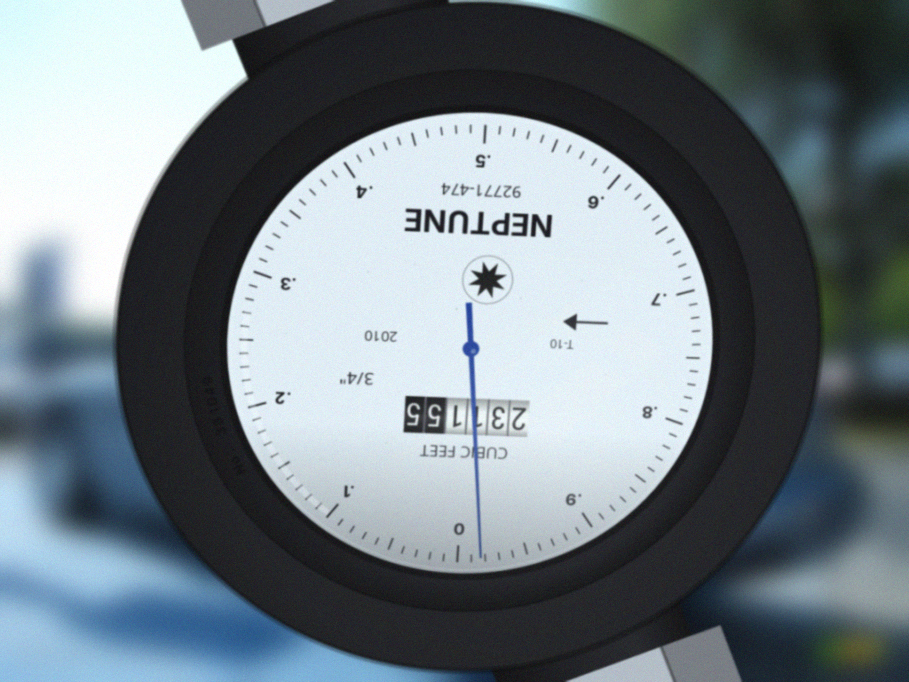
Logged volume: 231154.98,ft³
